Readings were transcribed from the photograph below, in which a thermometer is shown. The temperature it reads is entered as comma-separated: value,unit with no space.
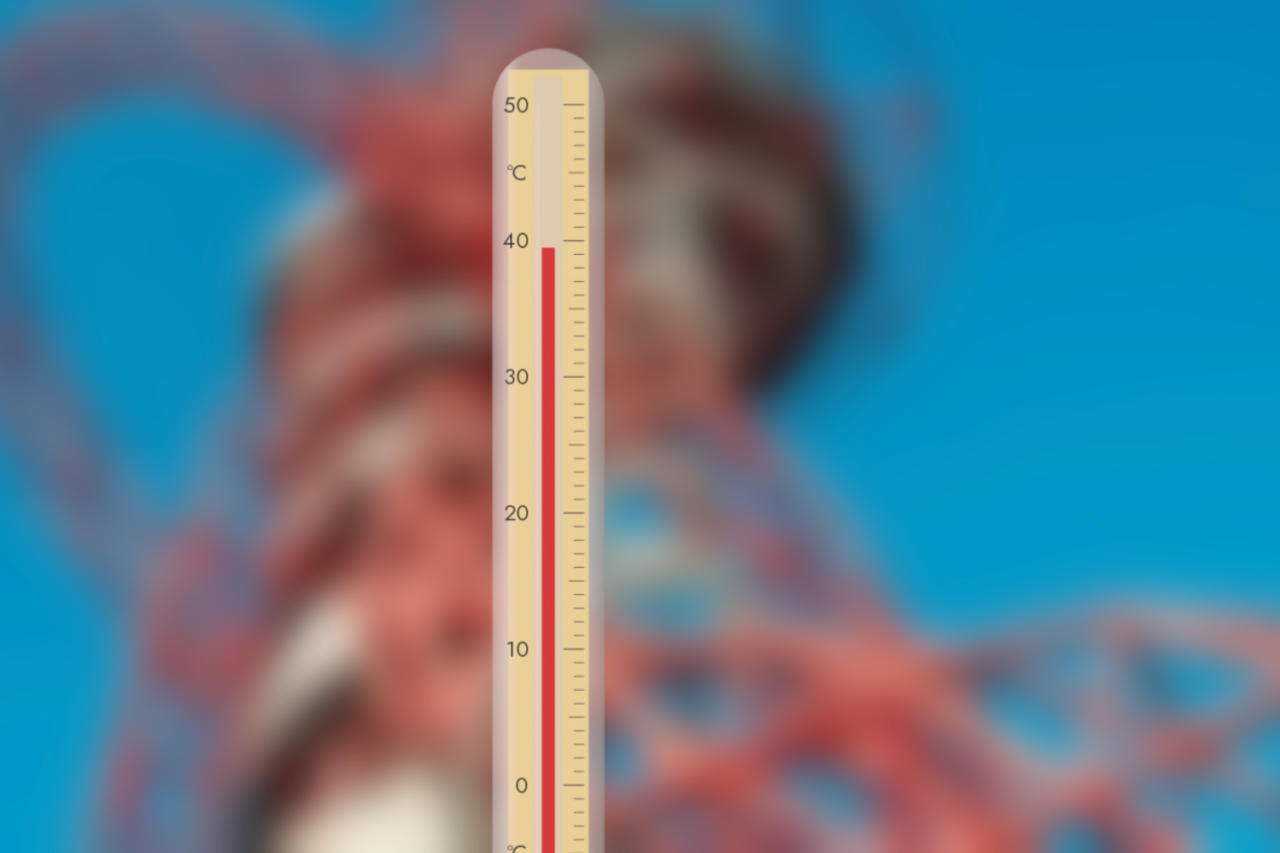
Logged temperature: 39.5,°C
